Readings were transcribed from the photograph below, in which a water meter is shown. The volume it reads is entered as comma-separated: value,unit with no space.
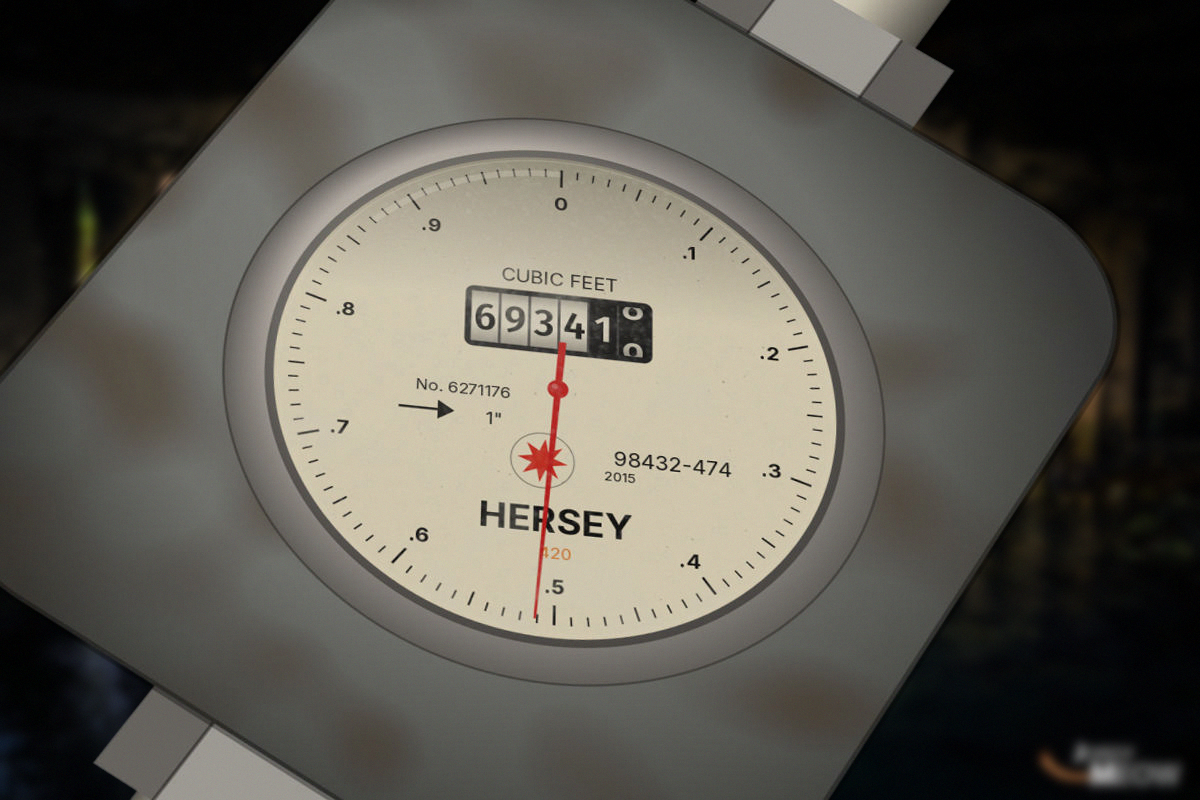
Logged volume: 693418.51,ft³
